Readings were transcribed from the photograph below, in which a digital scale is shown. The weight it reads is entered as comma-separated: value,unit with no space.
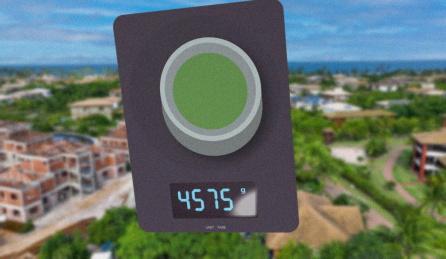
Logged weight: 4575,g
